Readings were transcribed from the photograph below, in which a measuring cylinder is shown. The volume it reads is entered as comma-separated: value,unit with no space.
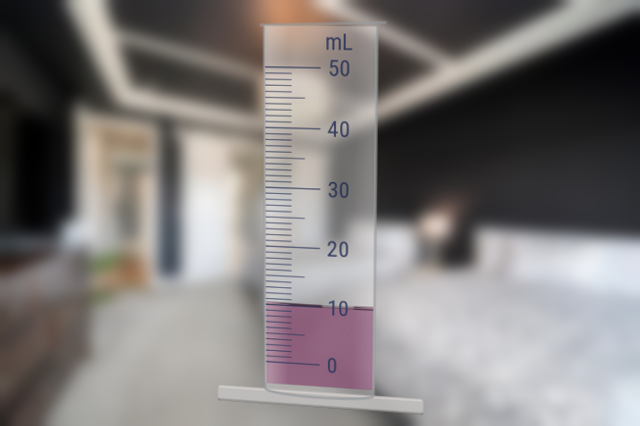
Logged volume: 10,mL
